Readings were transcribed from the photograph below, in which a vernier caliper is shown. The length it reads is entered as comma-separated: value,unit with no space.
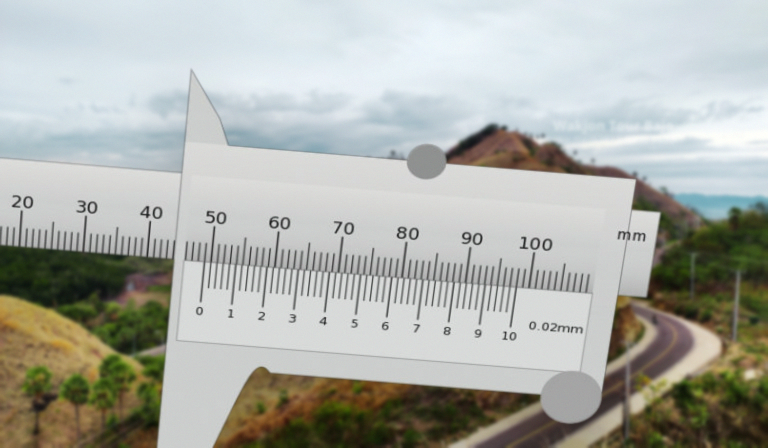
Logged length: 49.0,mm
